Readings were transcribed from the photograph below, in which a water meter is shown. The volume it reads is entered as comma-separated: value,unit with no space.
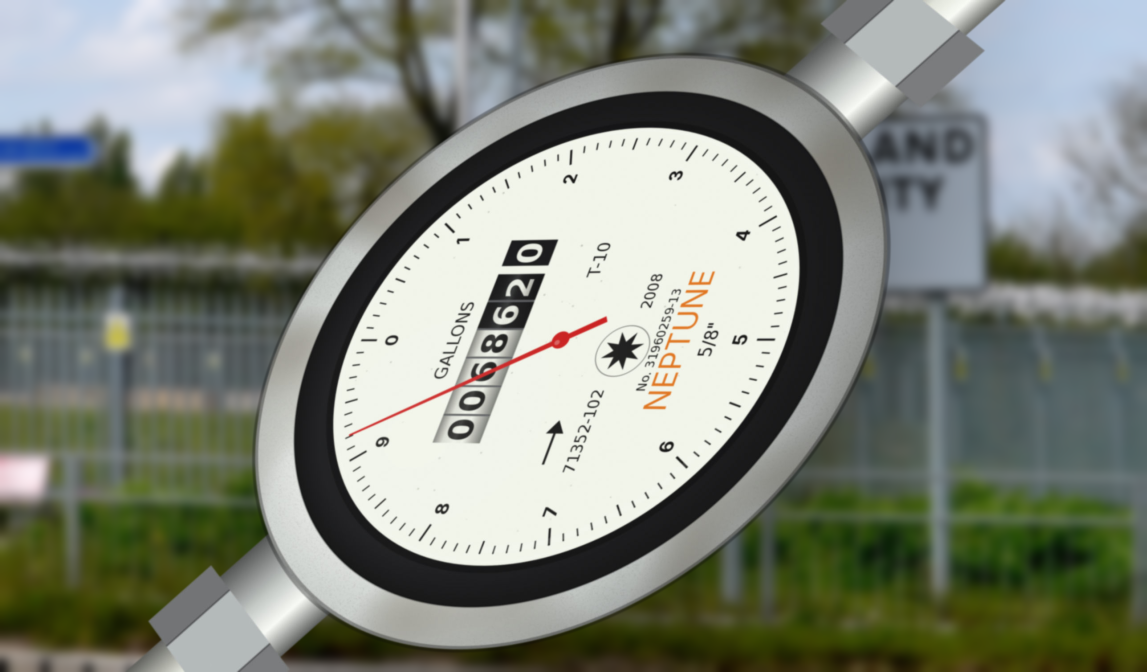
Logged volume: 68619.2,gal
